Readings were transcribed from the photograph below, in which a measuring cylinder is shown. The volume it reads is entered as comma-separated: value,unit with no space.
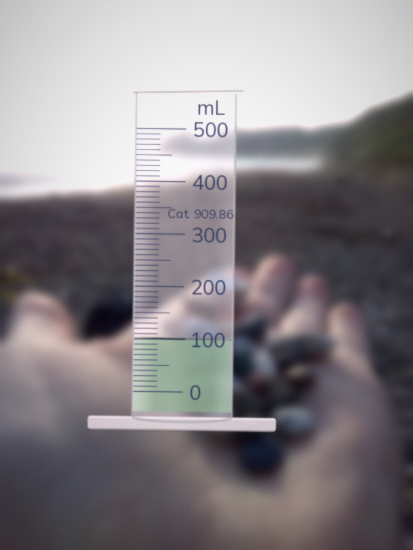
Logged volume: 100,mL
